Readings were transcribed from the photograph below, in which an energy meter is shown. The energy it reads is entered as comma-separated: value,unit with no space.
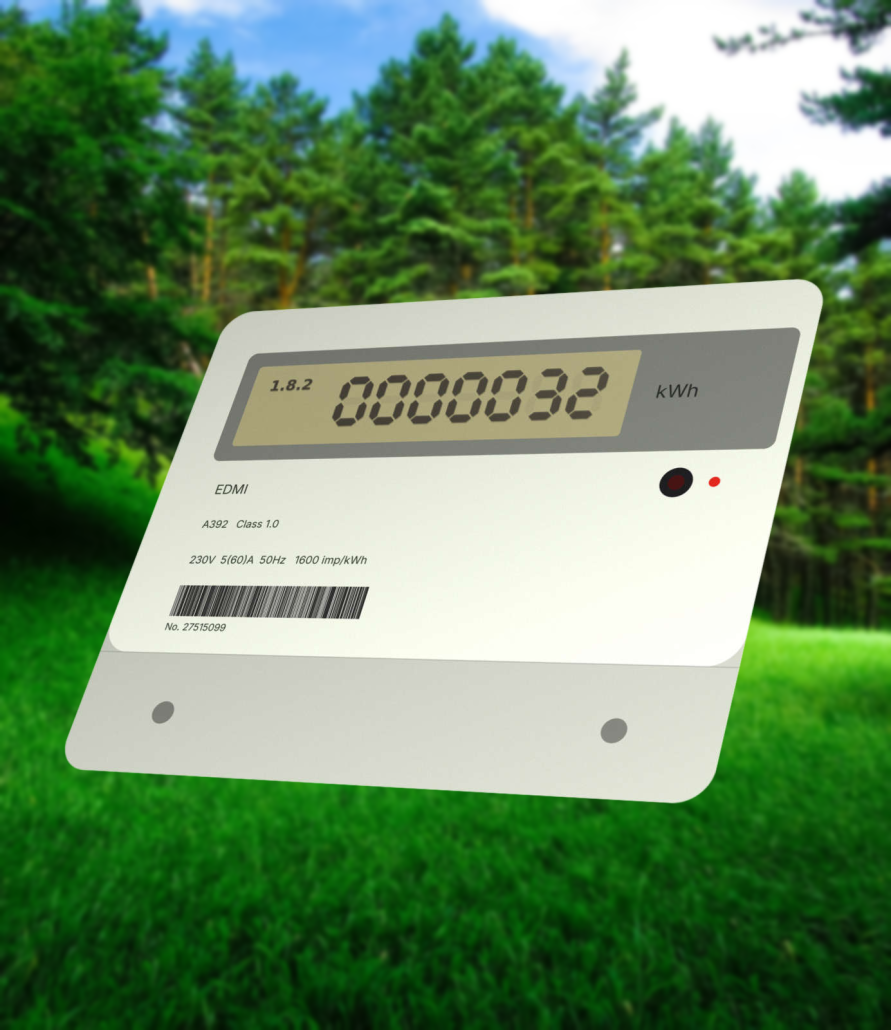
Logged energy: 32,kWh
